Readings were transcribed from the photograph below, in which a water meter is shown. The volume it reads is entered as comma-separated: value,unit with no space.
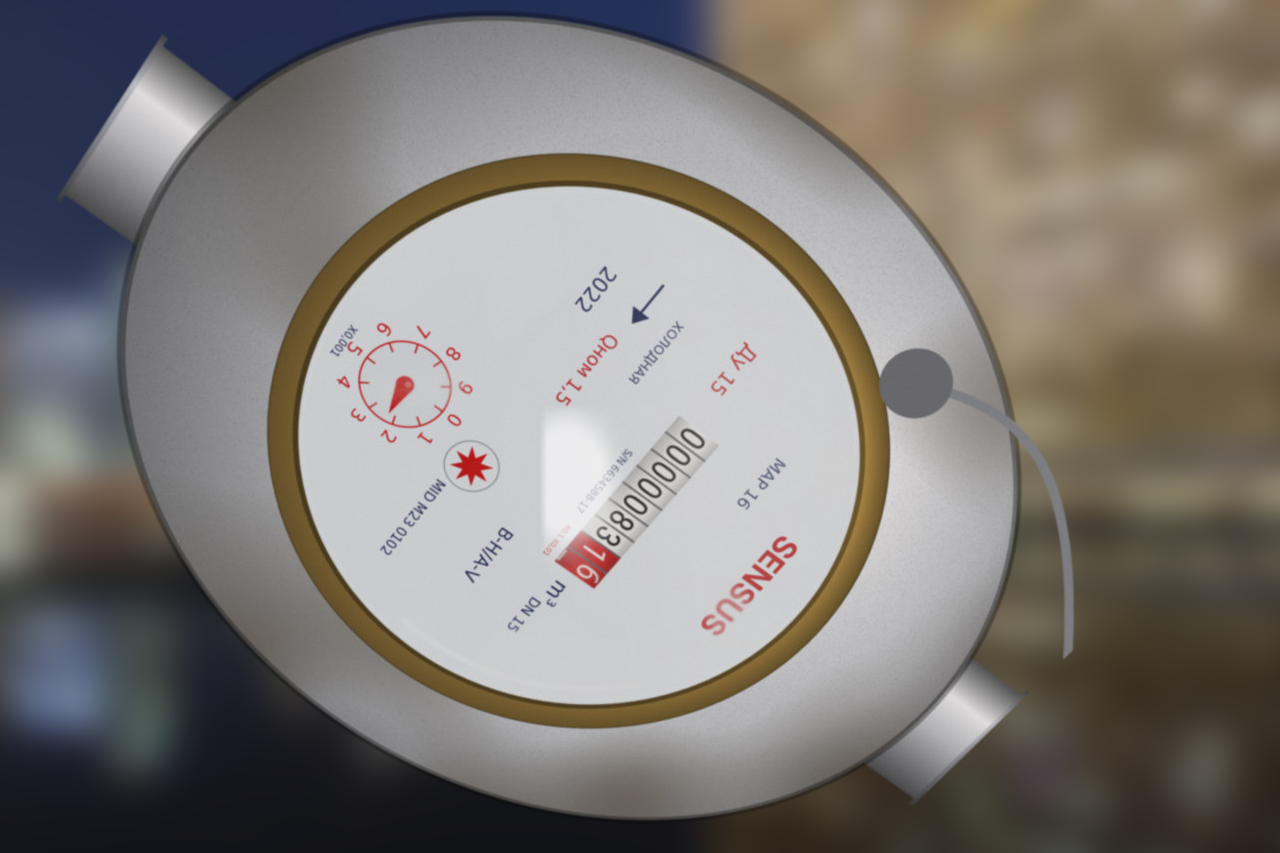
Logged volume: 83.162,m³
